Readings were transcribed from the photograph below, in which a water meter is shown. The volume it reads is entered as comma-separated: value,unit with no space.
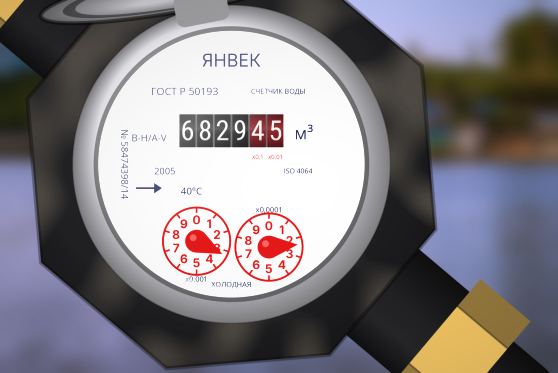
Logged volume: 6829.4532,m³
